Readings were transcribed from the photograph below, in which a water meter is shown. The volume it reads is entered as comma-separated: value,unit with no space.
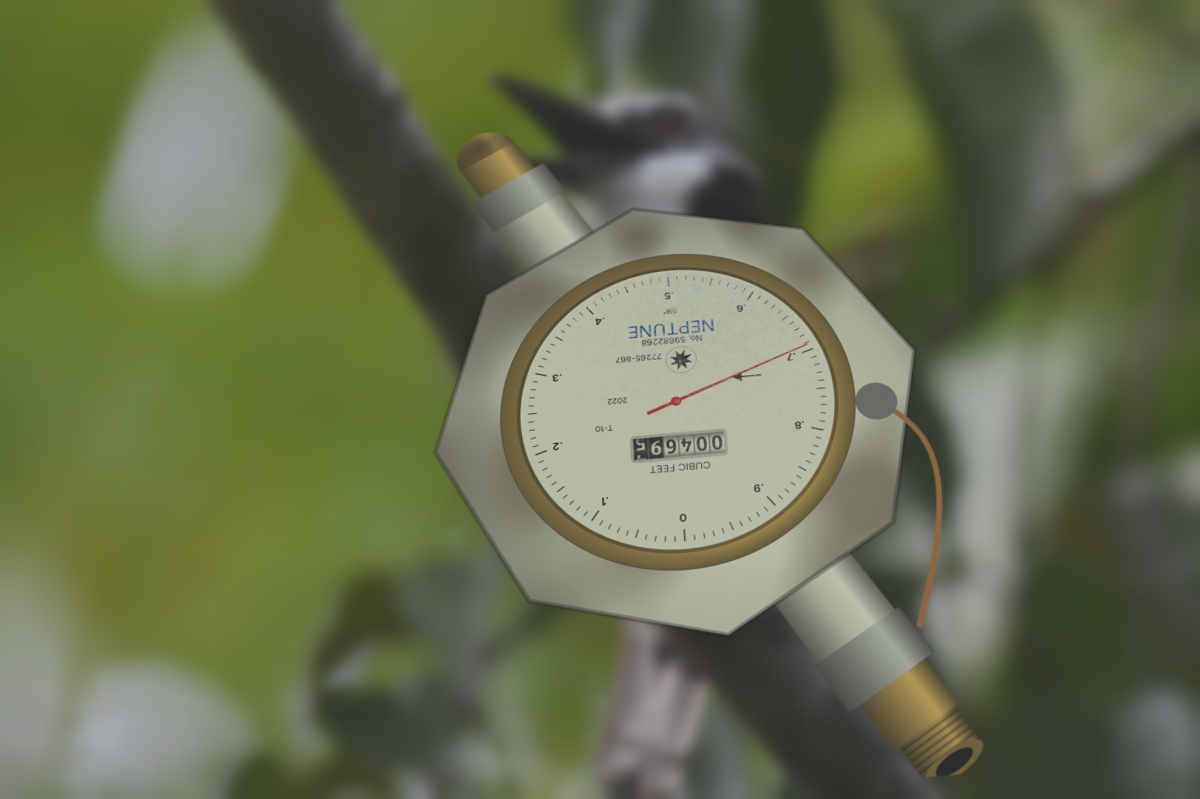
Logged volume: 4694.69,ft³
